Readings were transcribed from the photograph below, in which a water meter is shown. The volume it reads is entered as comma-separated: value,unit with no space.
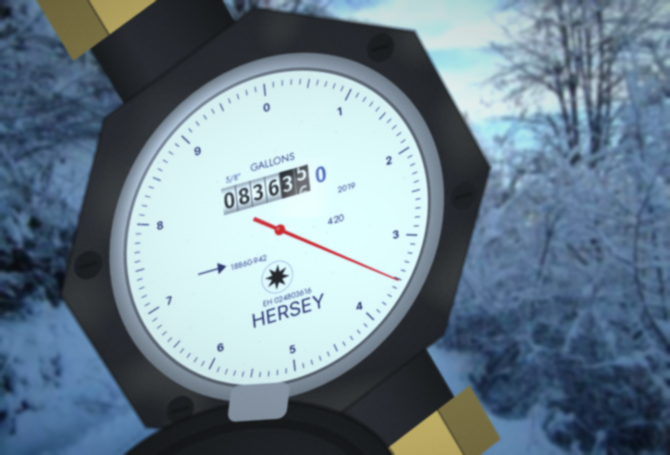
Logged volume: 836353.5,gal
